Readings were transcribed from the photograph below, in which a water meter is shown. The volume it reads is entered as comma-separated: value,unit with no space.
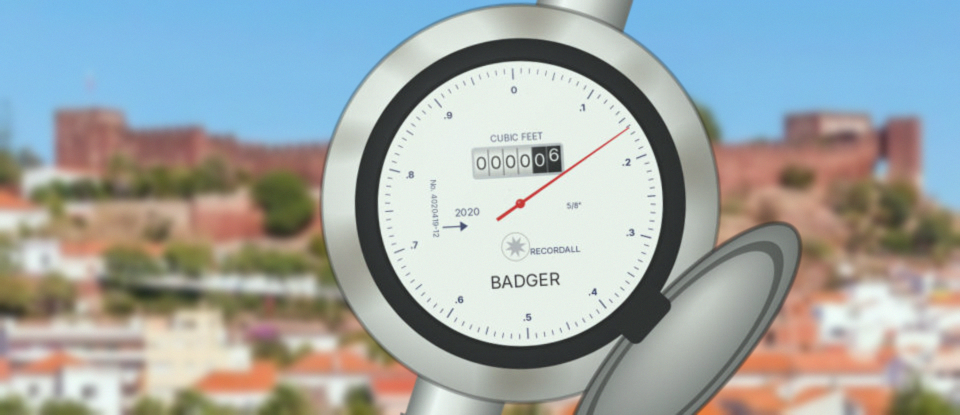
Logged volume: 6.16,ft³
